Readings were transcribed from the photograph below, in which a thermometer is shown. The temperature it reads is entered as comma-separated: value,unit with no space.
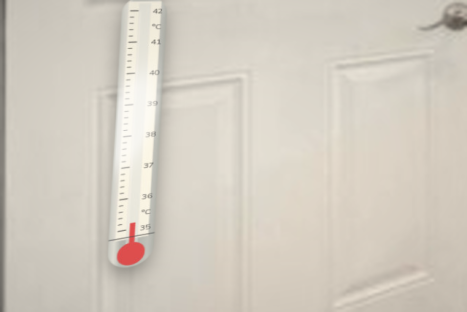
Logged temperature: 35.2,°C
